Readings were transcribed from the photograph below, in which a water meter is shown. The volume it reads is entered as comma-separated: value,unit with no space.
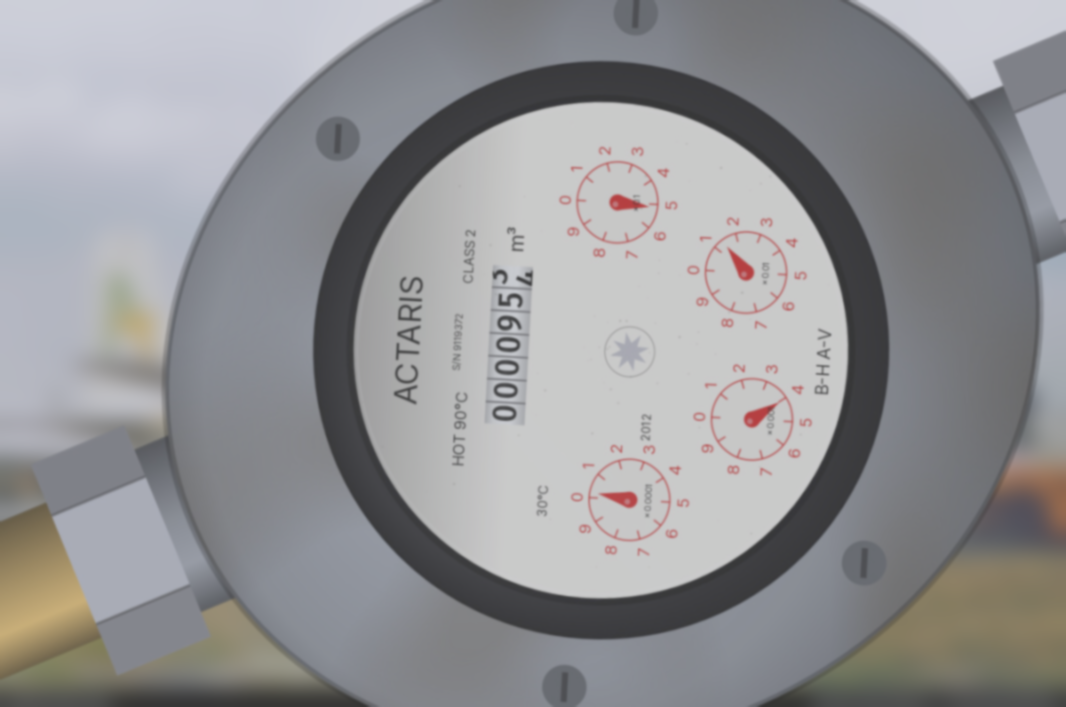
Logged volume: 953.5140,m³
